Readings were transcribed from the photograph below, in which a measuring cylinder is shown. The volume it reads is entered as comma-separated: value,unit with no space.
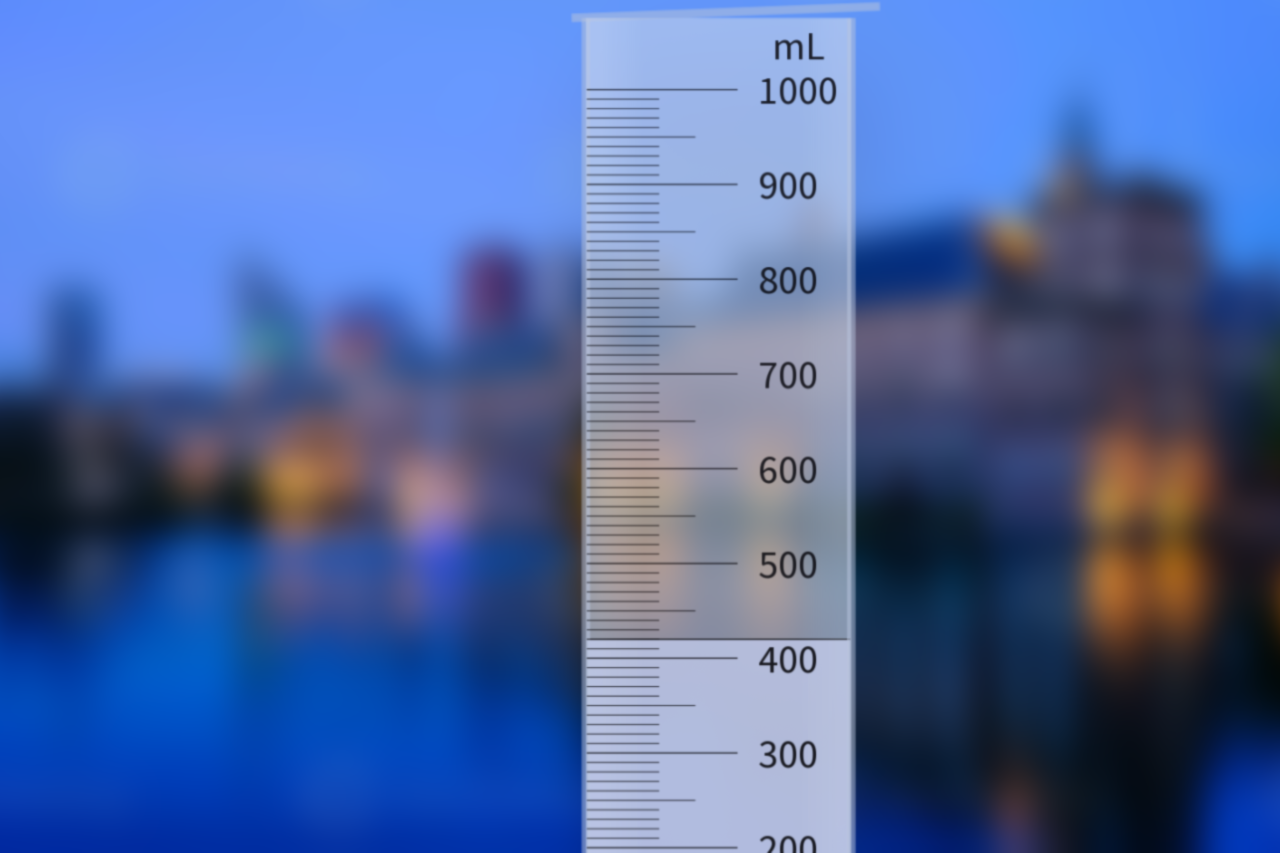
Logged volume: 420,mL
